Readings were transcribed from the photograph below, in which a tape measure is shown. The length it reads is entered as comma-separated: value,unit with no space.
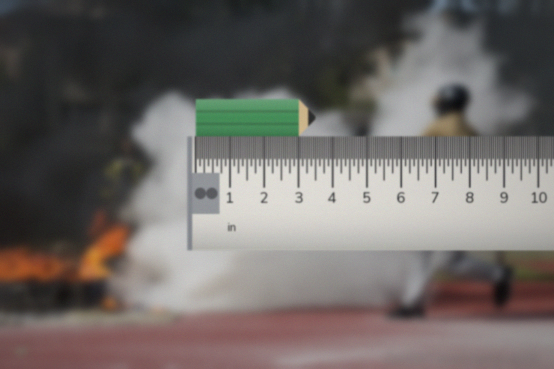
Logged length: 3.5,in
